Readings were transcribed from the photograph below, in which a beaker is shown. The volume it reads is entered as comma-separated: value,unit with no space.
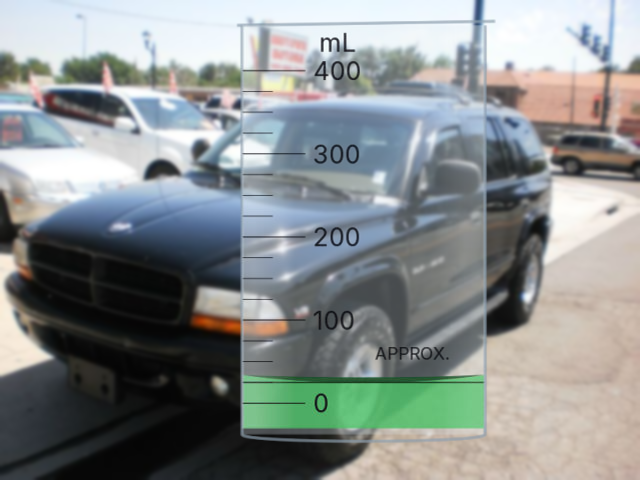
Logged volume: 25,mL
